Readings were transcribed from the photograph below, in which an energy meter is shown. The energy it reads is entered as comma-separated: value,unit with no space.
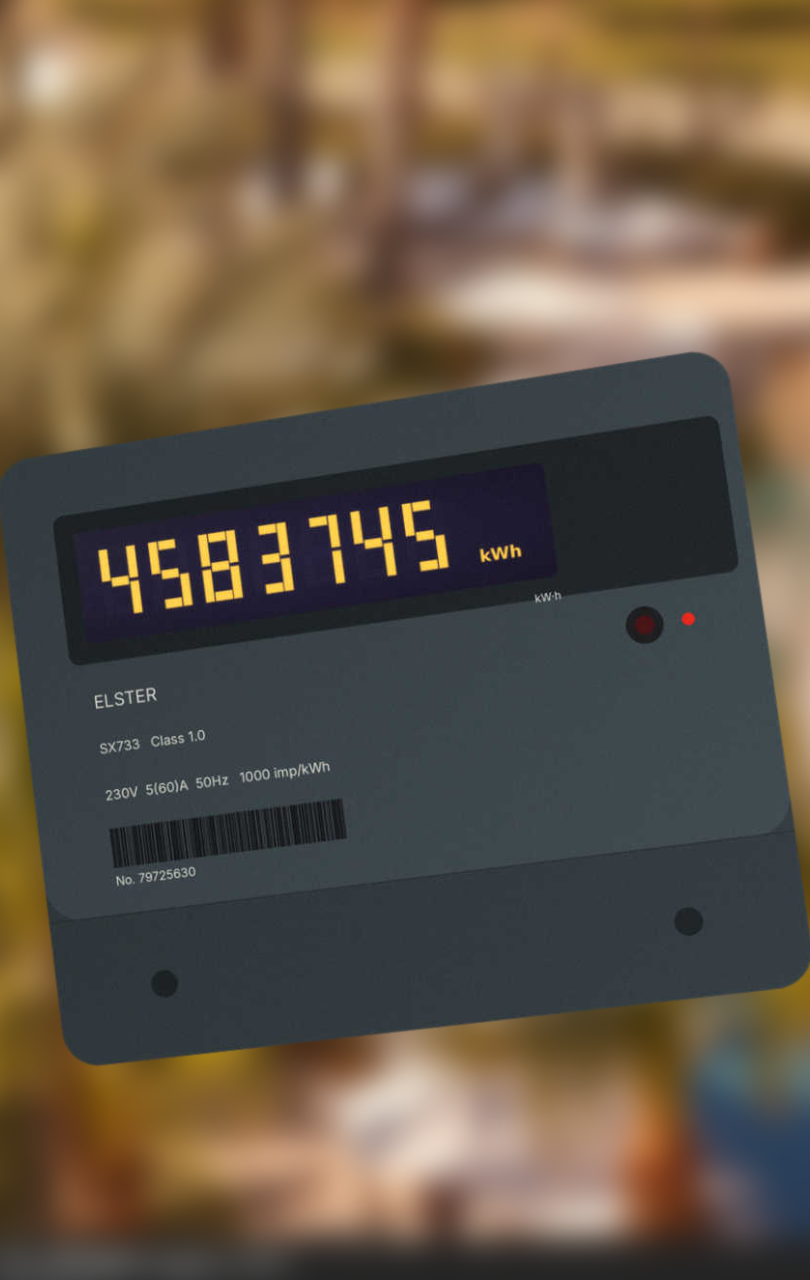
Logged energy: 4583745,kWh
